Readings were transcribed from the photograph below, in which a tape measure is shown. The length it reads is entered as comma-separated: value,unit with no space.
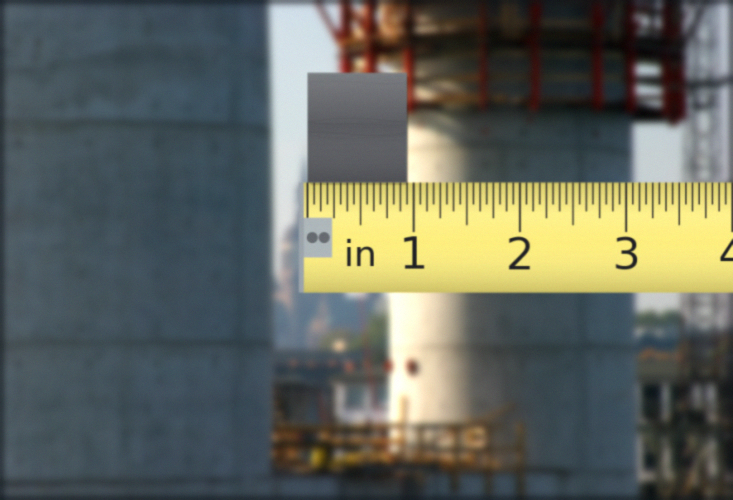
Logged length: 0.9375,in
